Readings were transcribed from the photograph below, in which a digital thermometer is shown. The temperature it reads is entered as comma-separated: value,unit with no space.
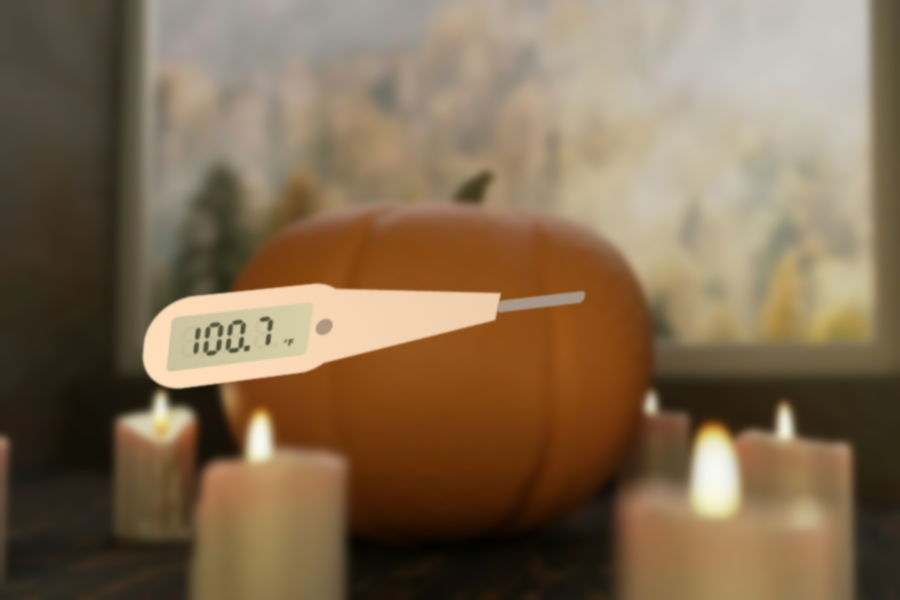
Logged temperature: 100.7,°F
